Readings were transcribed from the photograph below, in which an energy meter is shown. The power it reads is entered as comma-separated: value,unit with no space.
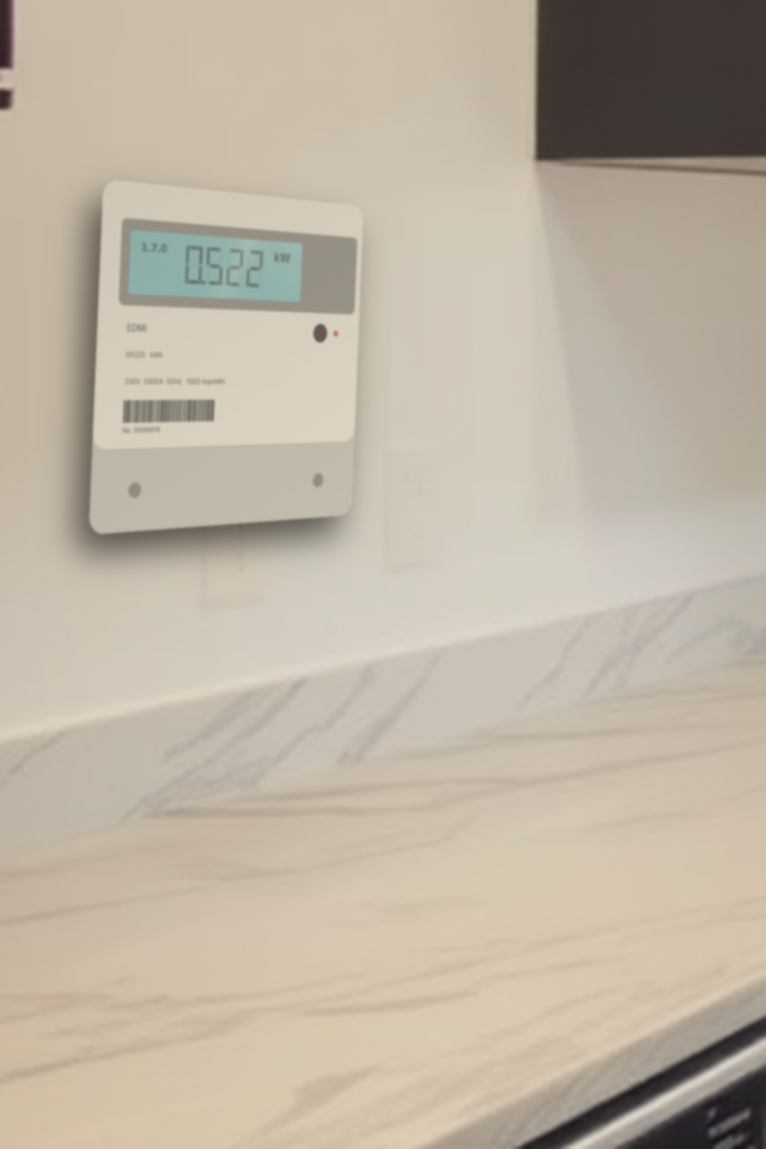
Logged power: 0.522,kW
